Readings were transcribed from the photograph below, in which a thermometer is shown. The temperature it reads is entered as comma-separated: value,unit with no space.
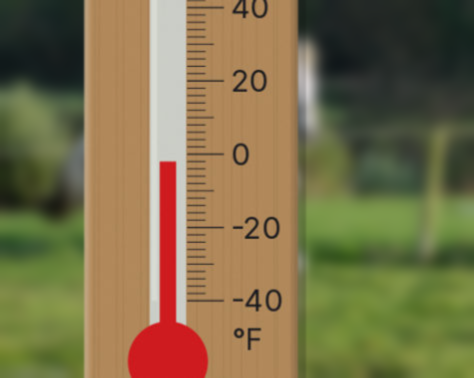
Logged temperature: -2,°F
